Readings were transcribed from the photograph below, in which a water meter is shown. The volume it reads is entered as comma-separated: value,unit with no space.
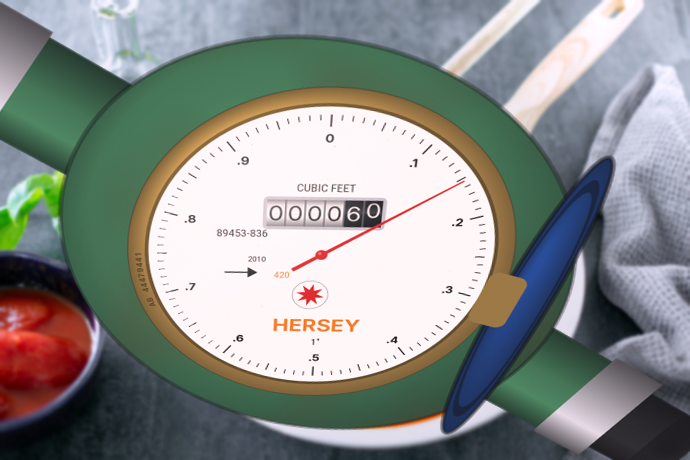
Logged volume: 60.15,ft³
